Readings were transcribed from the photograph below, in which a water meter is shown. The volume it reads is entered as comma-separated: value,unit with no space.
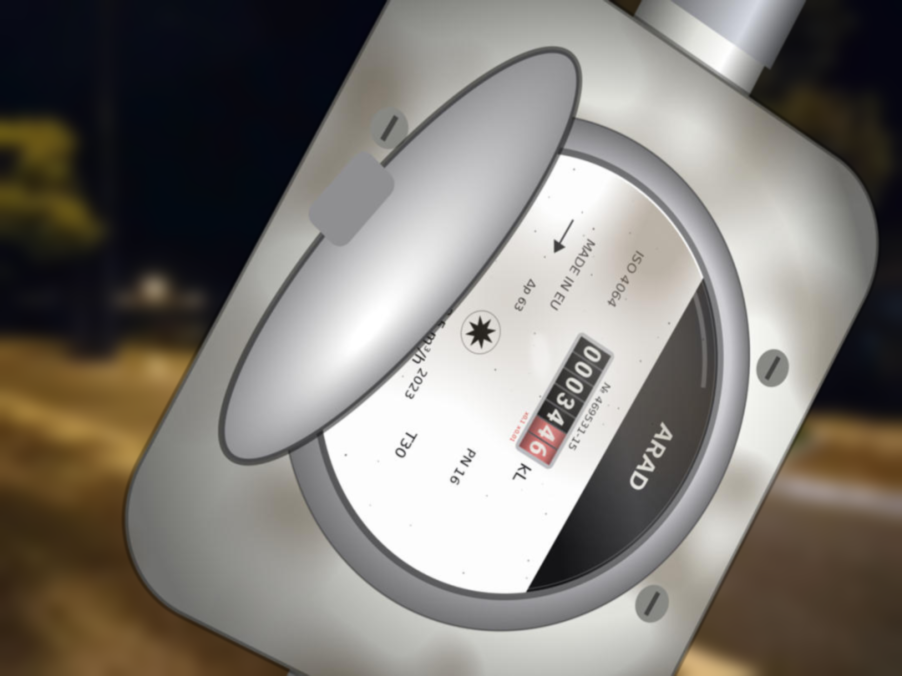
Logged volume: 34.46,kL
